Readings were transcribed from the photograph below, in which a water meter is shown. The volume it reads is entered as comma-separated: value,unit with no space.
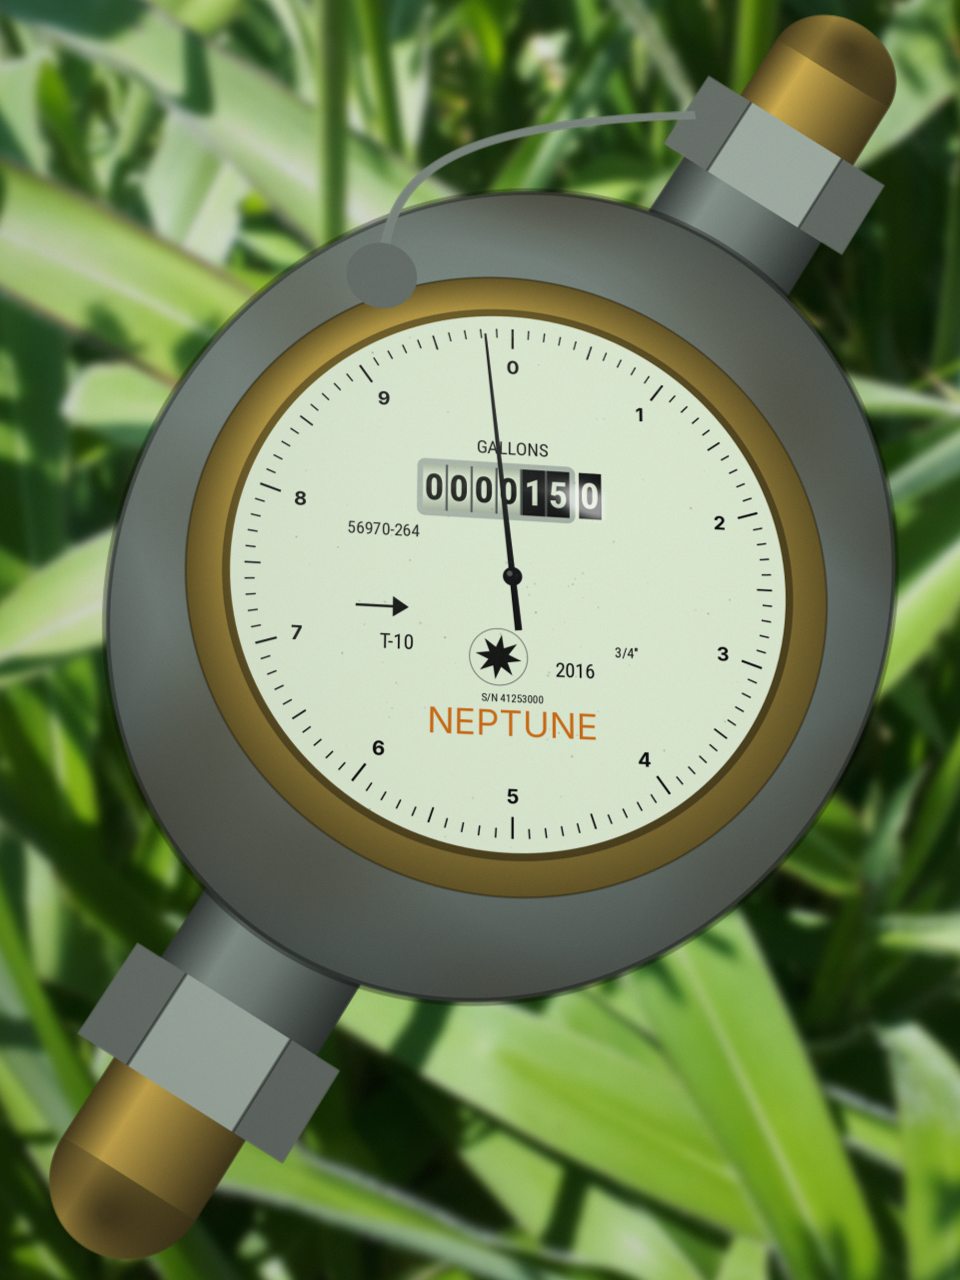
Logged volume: 149.8,gal
